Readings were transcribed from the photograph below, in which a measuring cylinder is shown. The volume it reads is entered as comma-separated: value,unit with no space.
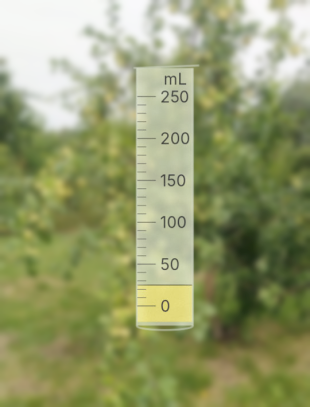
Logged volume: 25,mL
